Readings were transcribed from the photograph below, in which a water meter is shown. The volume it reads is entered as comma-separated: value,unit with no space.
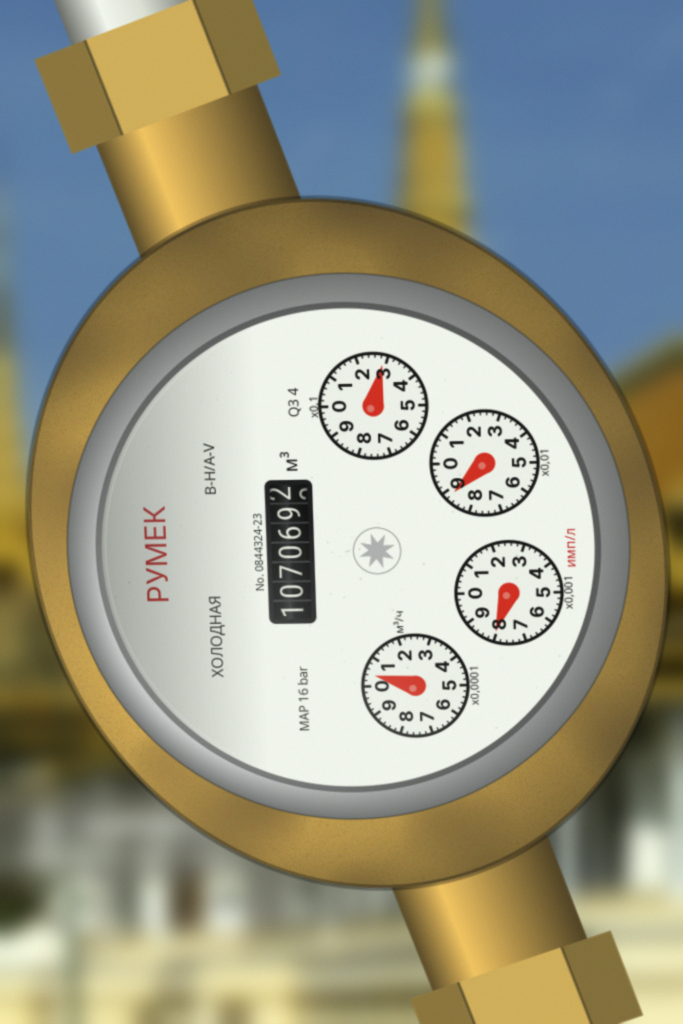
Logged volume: 1070692.2880,m³
